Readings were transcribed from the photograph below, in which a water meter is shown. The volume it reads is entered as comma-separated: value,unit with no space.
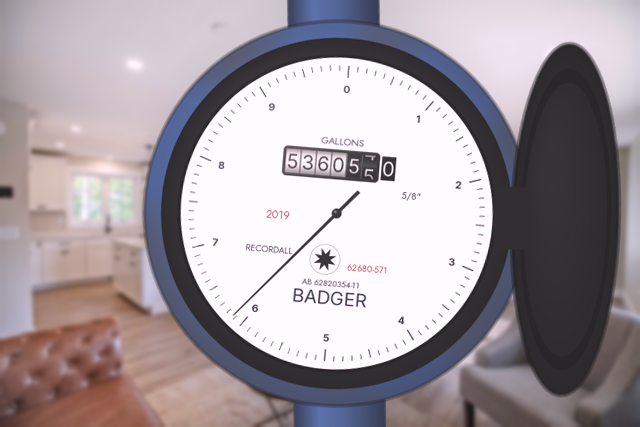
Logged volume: 5360546.1,gal
